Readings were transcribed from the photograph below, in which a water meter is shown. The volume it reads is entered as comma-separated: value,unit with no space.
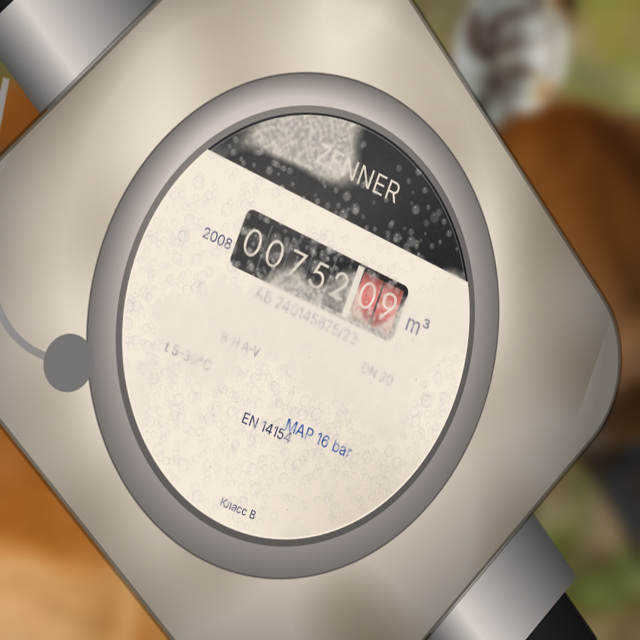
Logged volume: 752.09,m³
